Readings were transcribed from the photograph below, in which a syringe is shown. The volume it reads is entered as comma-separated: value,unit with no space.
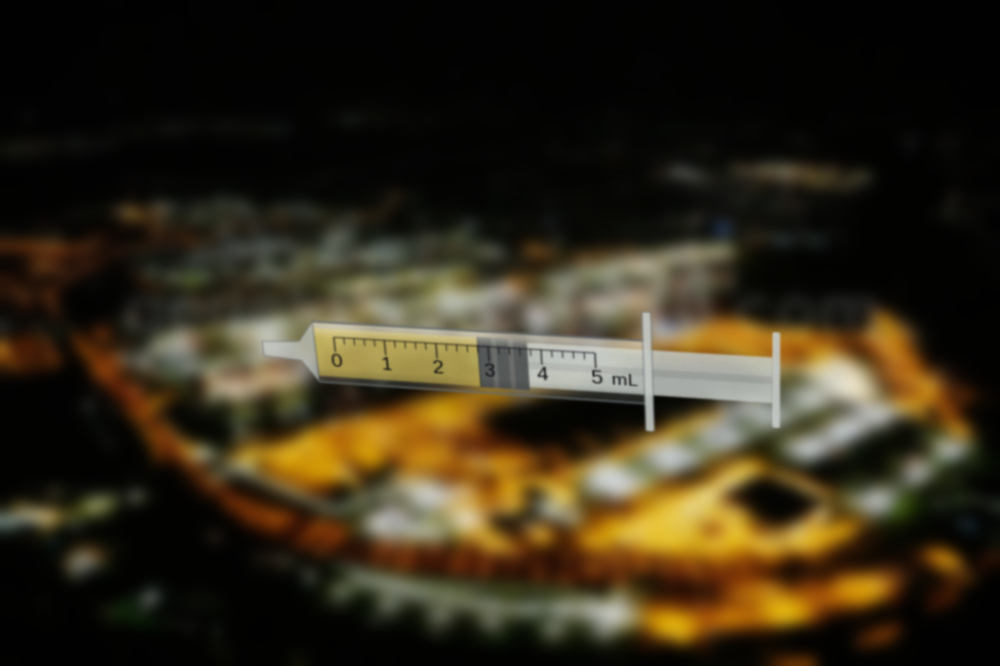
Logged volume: 2.8,mL
